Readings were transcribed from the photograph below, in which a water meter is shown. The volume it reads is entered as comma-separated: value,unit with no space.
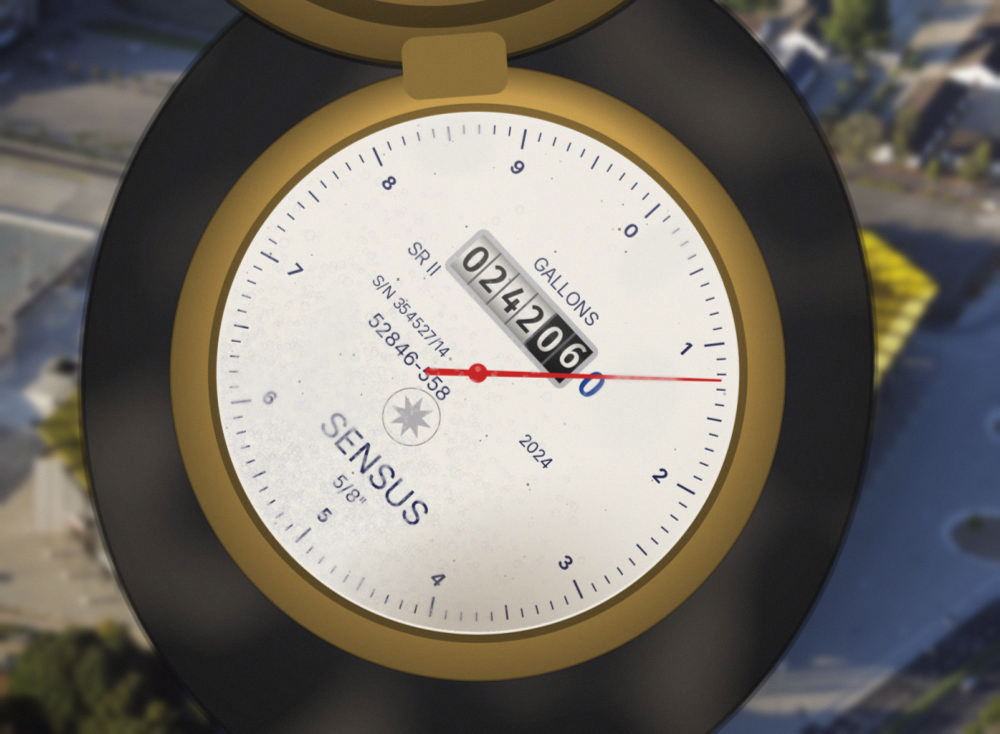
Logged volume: 242061.2,gal
